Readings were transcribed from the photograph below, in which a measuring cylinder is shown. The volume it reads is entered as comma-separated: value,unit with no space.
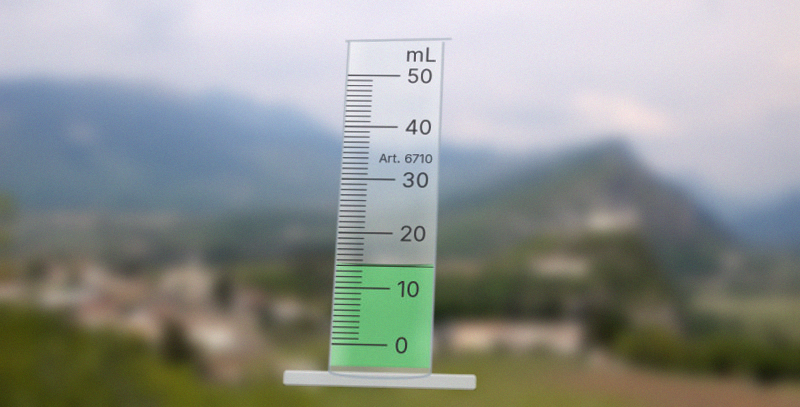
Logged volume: 14,mL
